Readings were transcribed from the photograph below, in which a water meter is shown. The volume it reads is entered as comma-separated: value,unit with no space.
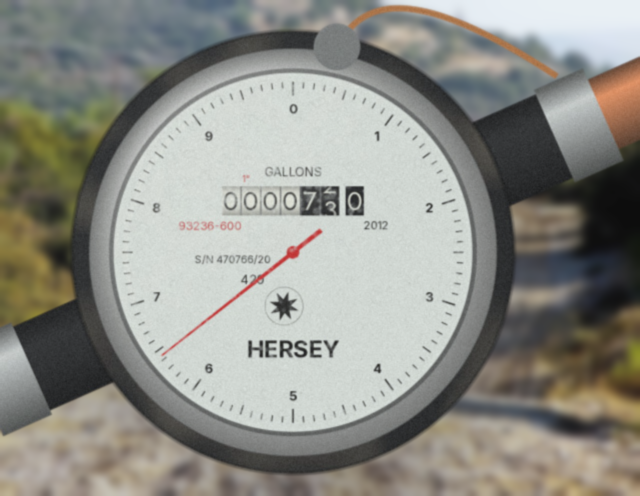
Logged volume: 726.4,gal
